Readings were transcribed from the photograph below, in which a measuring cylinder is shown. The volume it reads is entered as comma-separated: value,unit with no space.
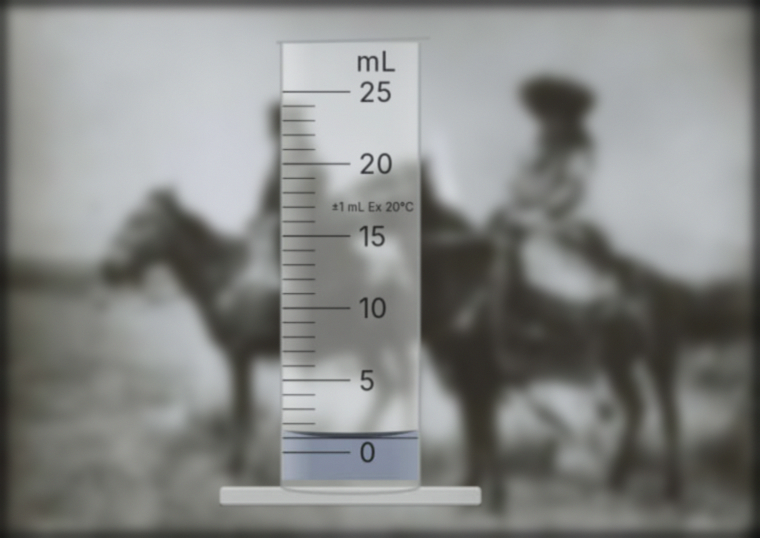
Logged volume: 1,mL
